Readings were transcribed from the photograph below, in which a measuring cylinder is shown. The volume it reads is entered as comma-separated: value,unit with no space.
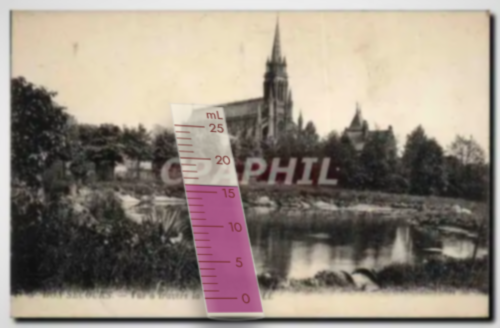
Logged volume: 16,mL
